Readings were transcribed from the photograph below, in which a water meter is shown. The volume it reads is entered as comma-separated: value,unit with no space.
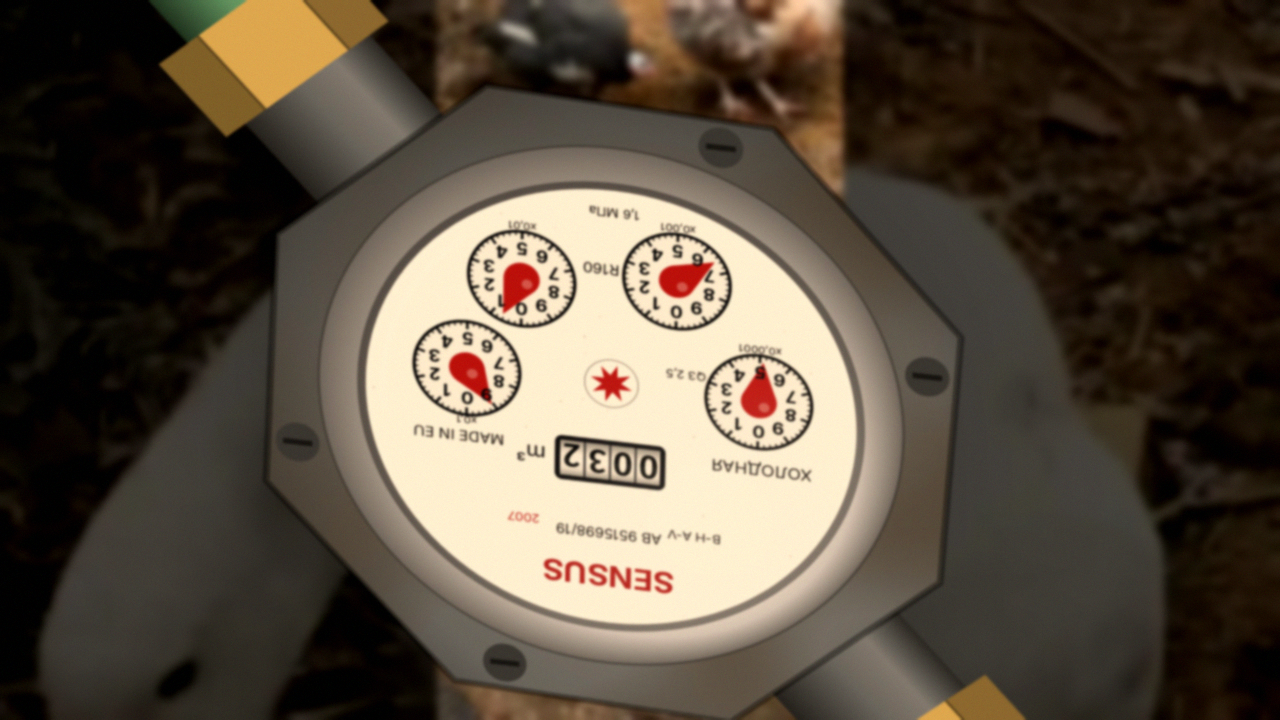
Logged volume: 31.9065,m³
